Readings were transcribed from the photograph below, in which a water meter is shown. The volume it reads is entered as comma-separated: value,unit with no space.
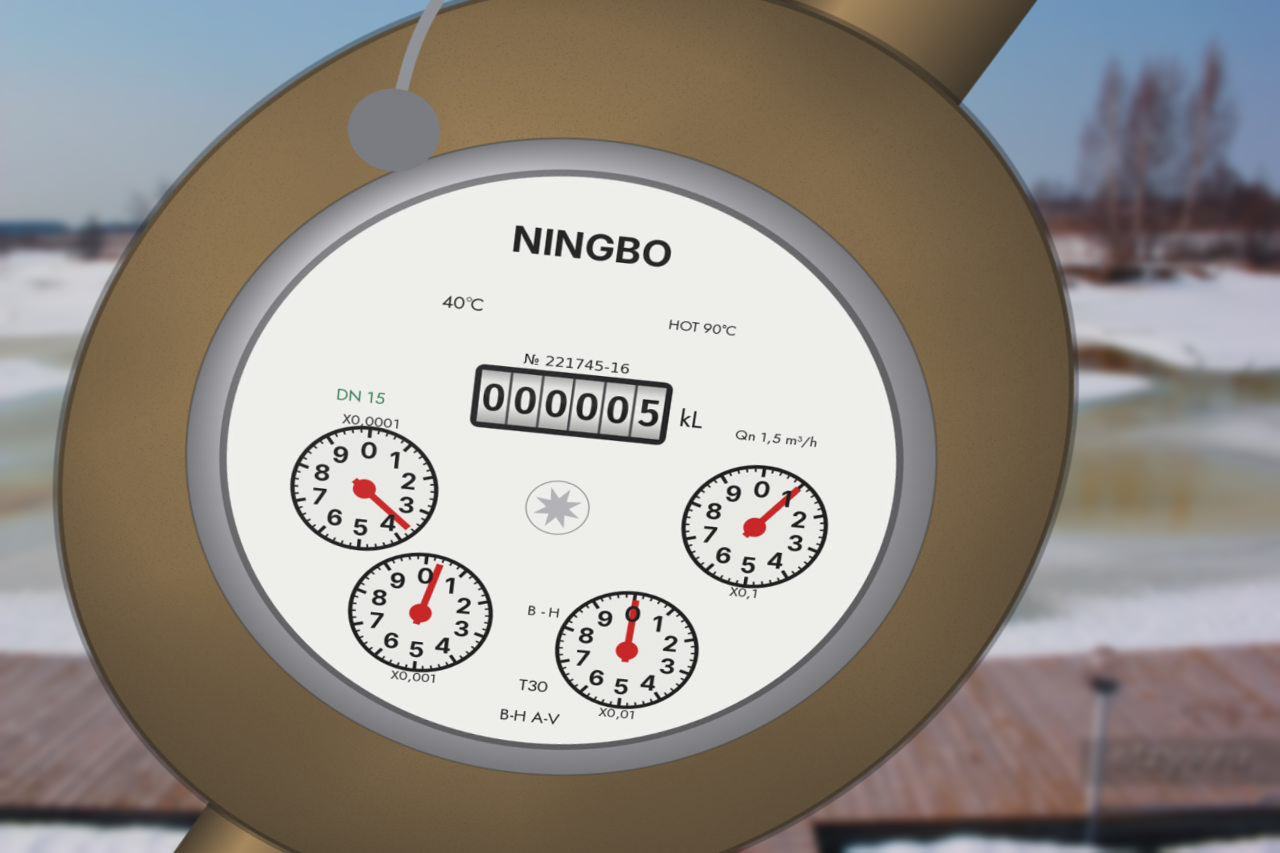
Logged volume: 5.1003,kL
